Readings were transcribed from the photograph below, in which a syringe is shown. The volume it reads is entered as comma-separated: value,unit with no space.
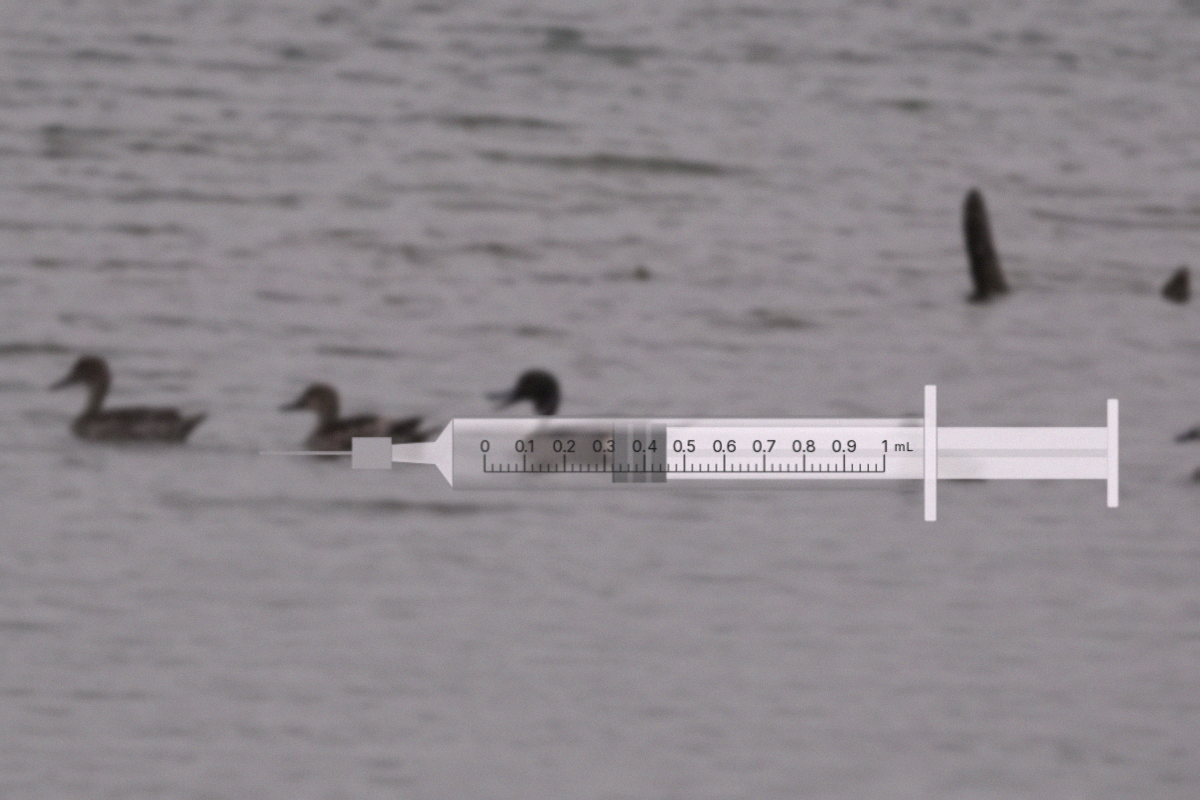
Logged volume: 0.32,mL
